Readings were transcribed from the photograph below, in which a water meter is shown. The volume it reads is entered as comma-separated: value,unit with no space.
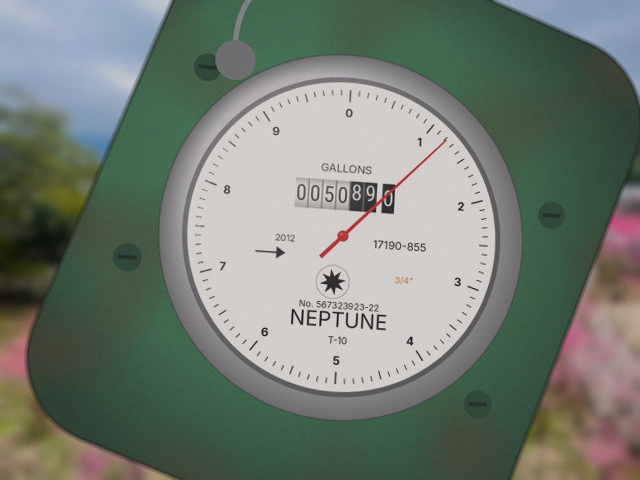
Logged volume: 50891.2,gal
